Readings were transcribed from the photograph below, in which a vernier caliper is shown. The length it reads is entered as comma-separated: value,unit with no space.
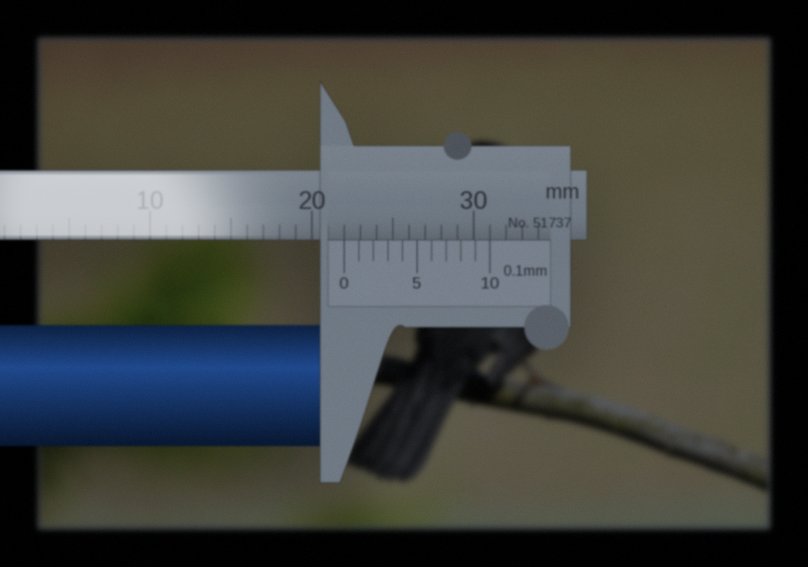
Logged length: 22.0,mm
